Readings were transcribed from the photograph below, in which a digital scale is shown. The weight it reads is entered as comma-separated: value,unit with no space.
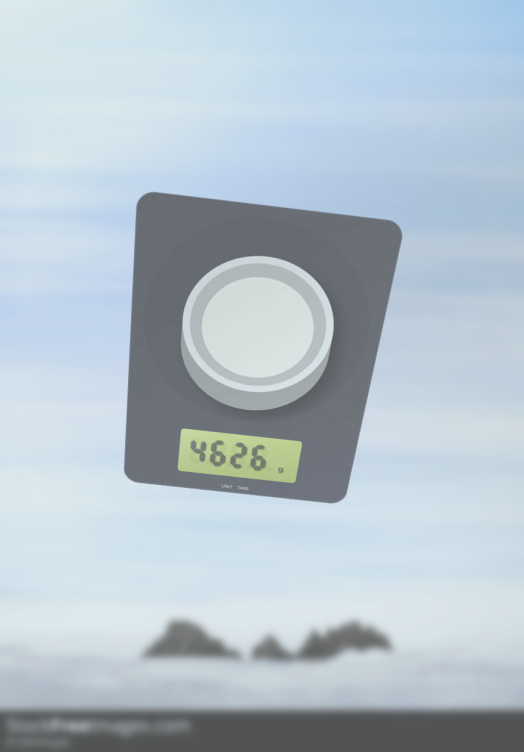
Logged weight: 4626,g
